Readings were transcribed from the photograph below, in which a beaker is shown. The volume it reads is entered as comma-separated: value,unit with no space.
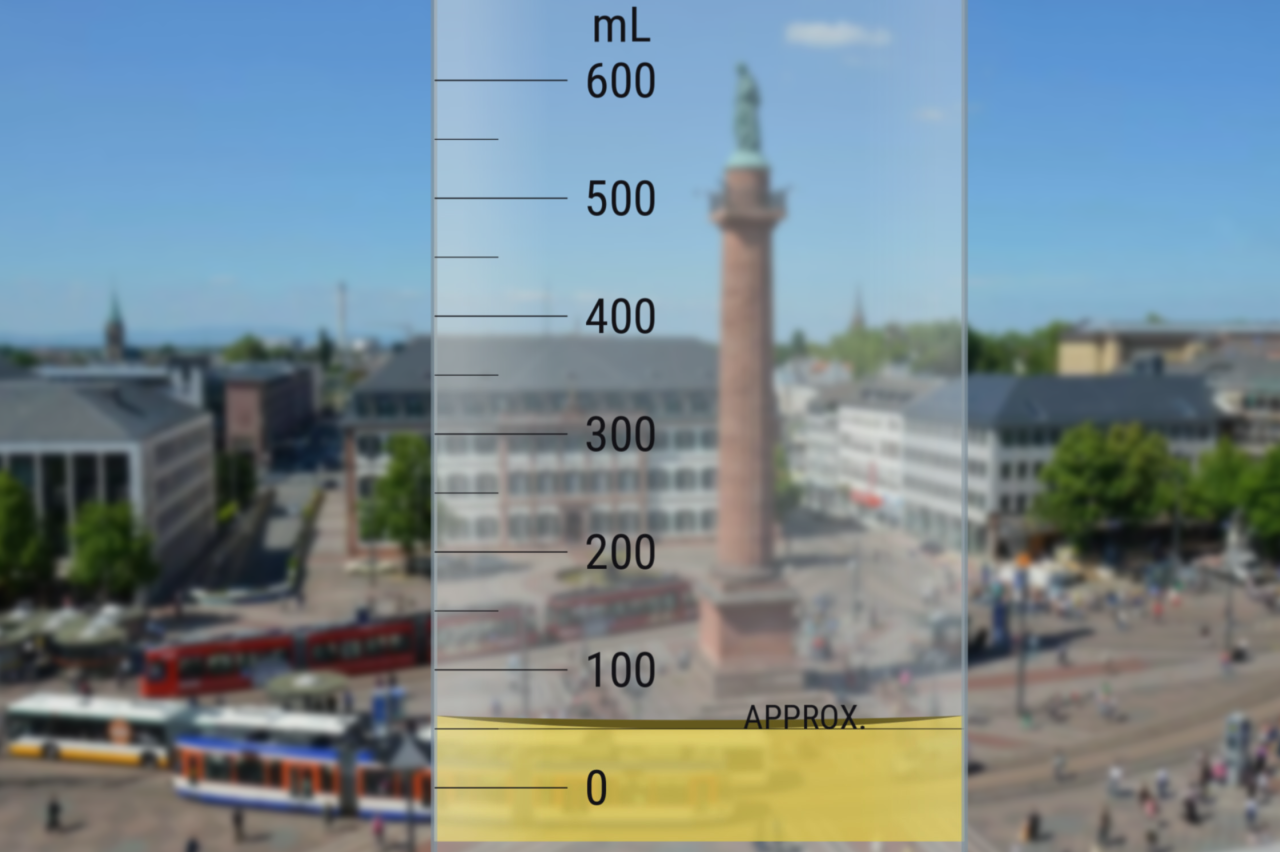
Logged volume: 50,mL
